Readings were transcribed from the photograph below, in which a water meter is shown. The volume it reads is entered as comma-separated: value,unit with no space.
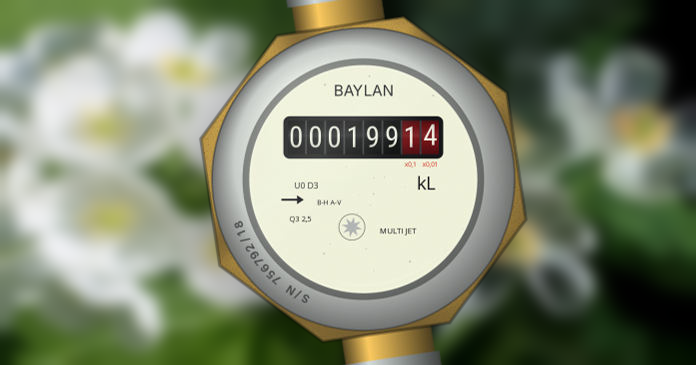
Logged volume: 199.14,kL
